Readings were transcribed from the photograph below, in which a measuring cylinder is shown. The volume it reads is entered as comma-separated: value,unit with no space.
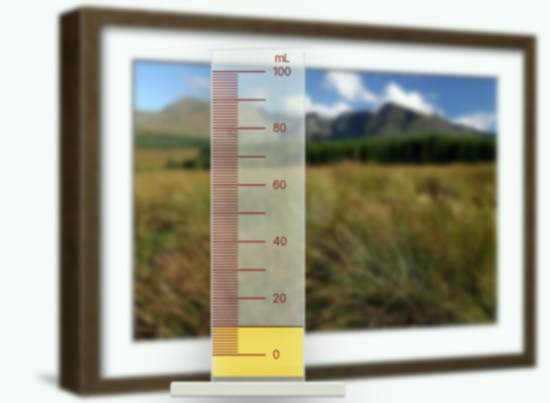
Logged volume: 10,mL
